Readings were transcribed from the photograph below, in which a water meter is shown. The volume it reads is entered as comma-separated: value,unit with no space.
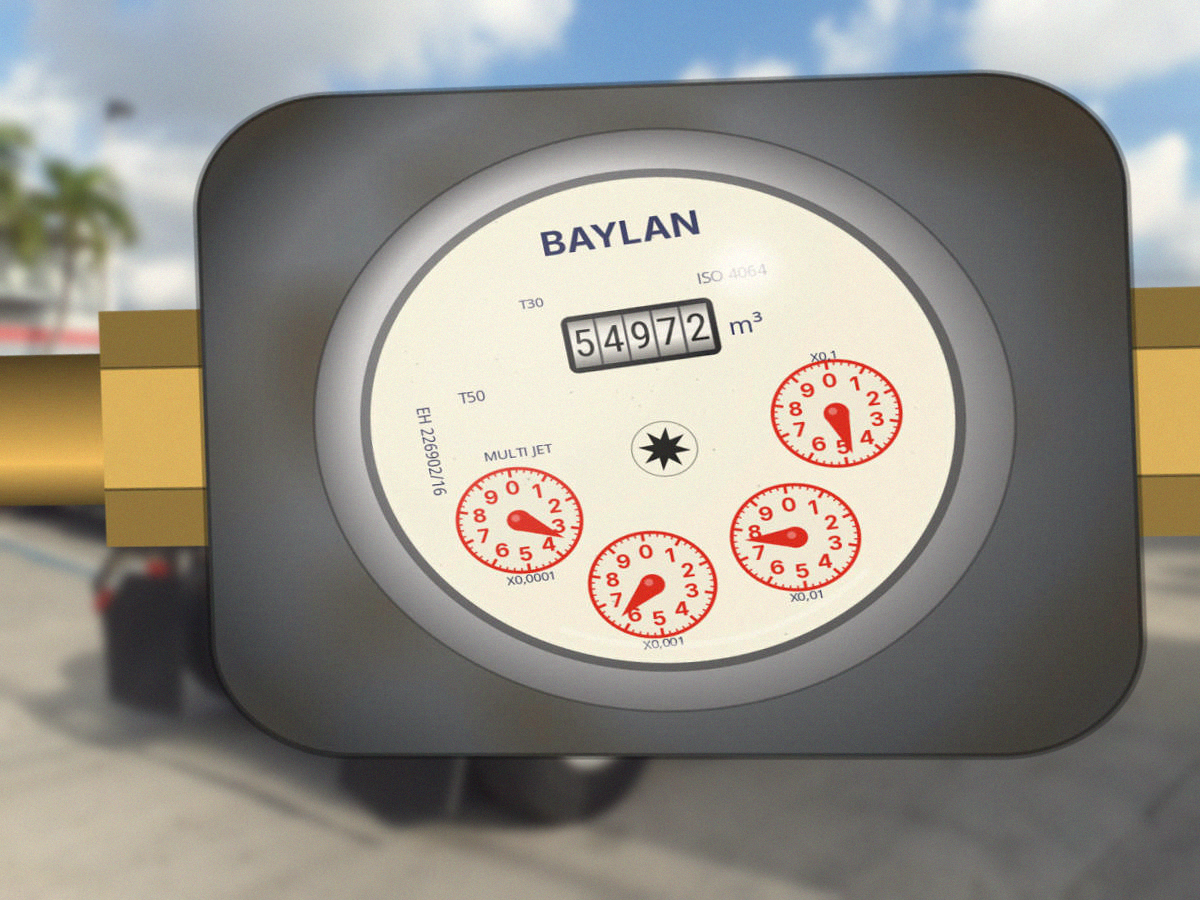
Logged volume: 54972.4763,m³
